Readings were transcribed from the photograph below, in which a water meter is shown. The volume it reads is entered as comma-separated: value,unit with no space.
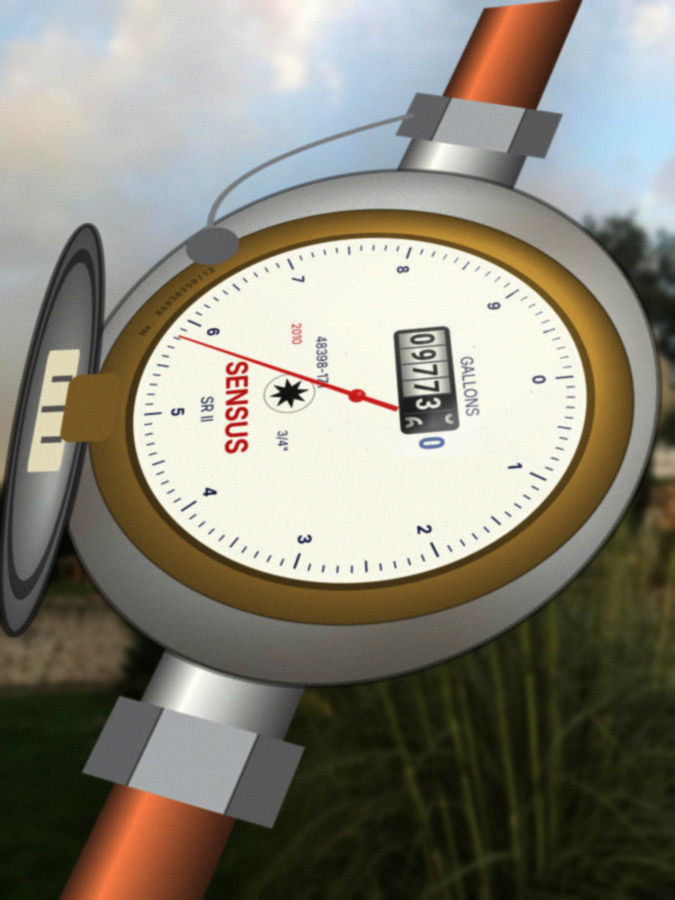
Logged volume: 977355.8,gal
